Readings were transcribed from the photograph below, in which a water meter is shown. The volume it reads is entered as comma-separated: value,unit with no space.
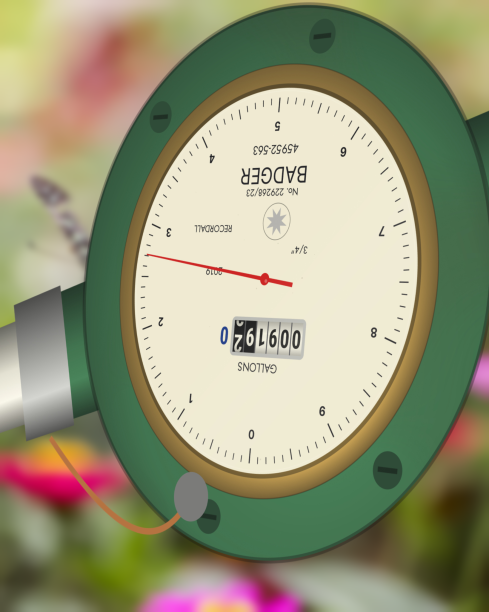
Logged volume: 91922.7,gal
